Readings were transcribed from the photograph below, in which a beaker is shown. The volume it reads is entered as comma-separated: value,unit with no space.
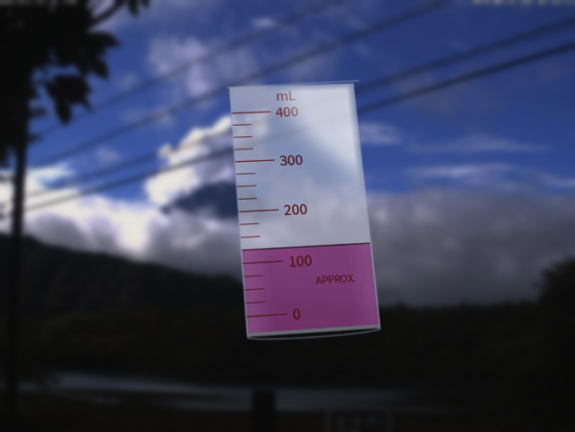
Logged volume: 125,mL
